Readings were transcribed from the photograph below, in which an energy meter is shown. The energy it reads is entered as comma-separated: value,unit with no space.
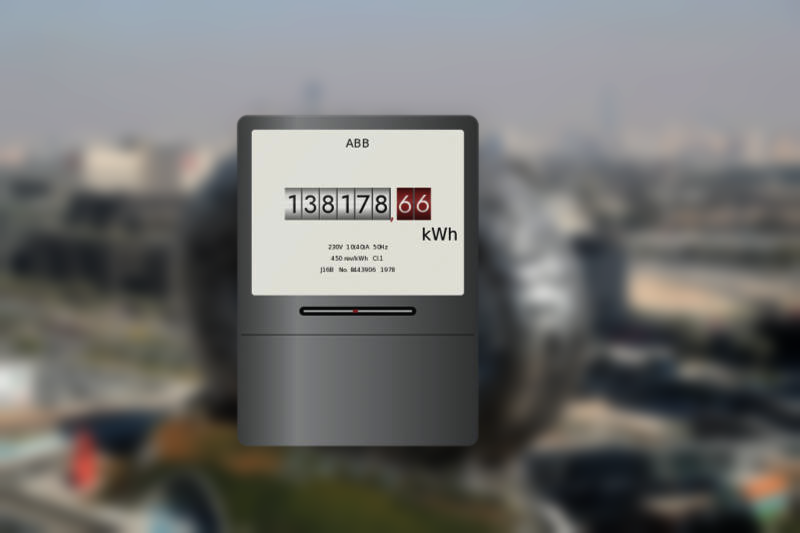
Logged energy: 138178.66,kWh
